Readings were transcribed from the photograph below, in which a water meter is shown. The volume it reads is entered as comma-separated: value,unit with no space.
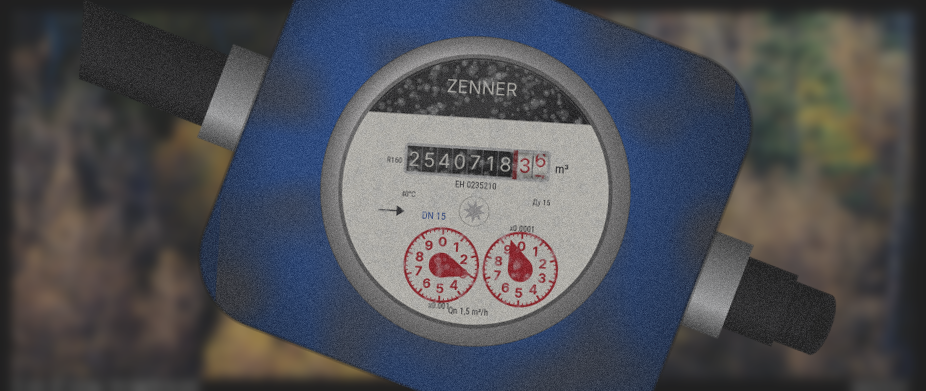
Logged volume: 2540718.3629,m³
